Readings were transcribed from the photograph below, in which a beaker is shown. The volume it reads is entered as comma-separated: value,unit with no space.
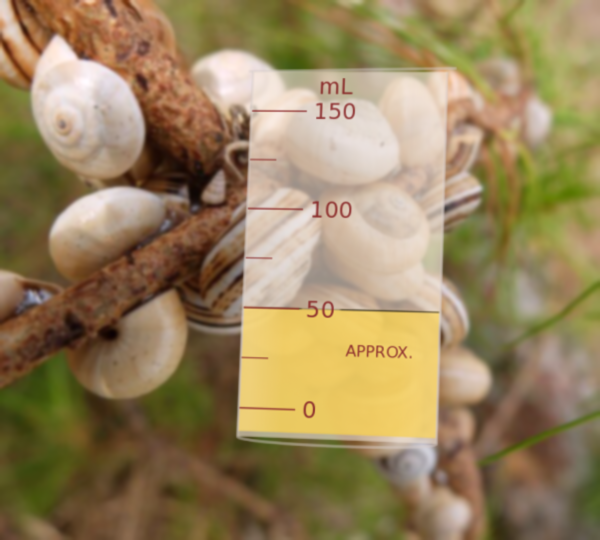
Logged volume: 50,mL
